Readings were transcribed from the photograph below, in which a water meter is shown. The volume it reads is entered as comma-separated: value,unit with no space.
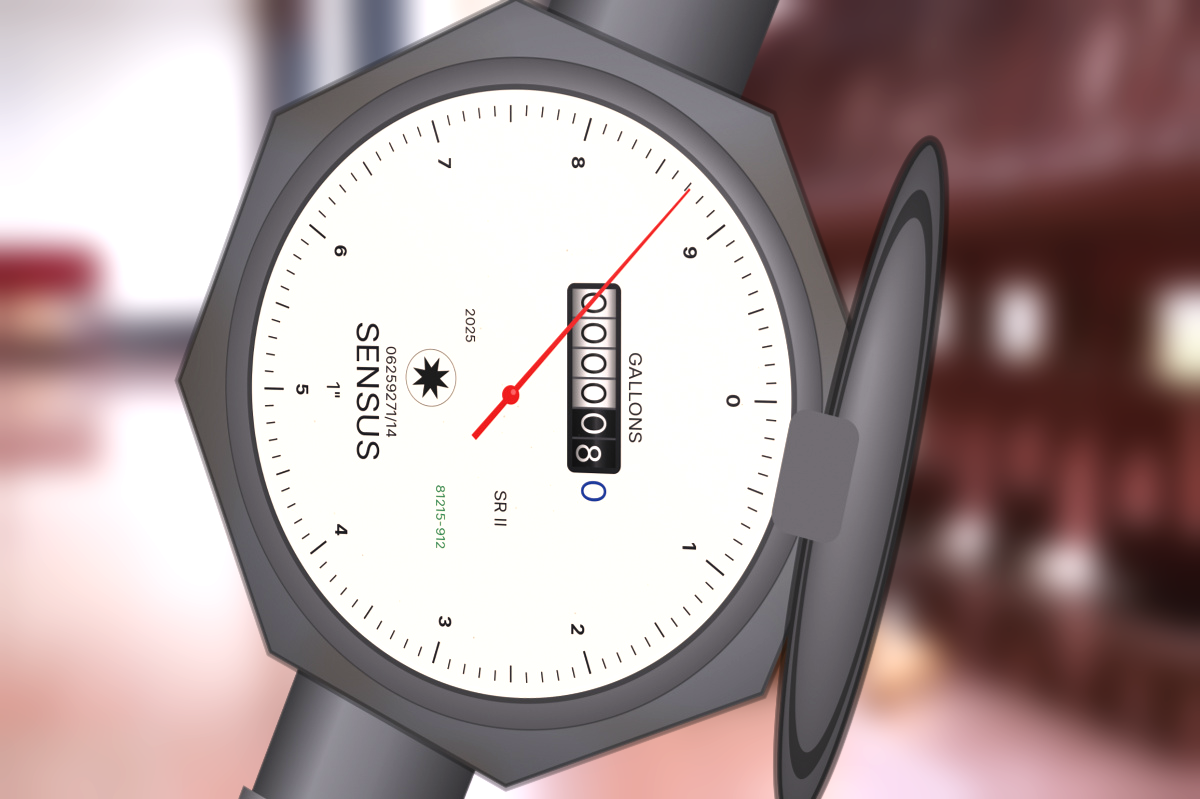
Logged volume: 78.7,gal
